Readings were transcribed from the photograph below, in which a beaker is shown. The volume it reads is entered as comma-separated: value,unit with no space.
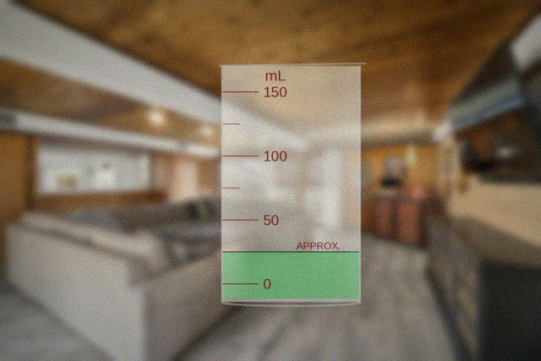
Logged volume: 25,mL
